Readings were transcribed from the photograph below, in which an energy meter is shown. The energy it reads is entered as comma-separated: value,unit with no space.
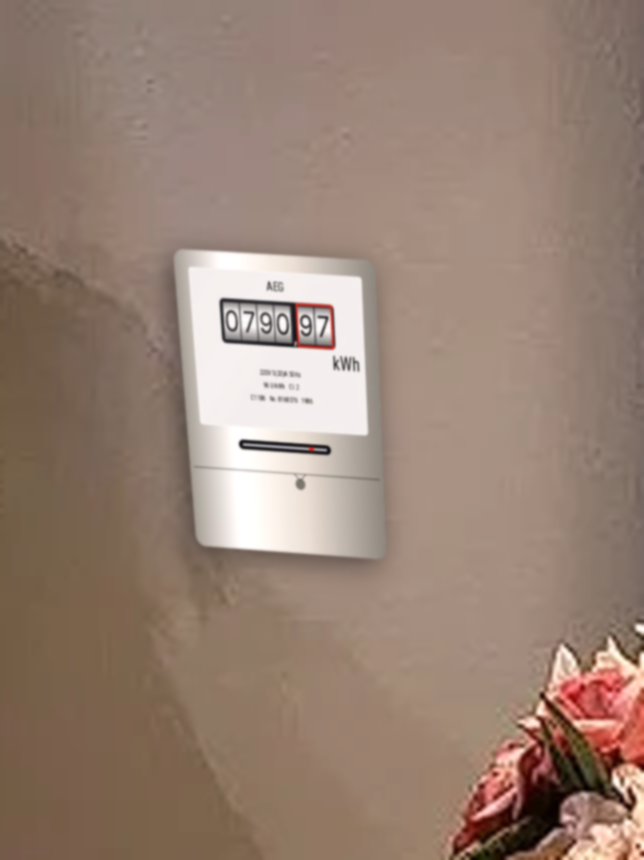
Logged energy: 790.97,kWh
